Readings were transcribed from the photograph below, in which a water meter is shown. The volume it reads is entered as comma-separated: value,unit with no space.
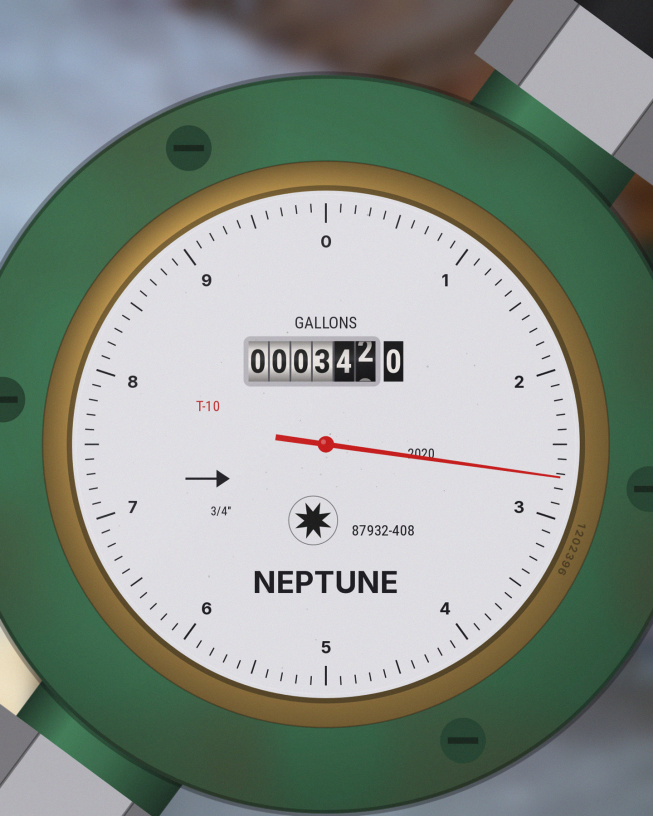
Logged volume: 3422.7,gal
